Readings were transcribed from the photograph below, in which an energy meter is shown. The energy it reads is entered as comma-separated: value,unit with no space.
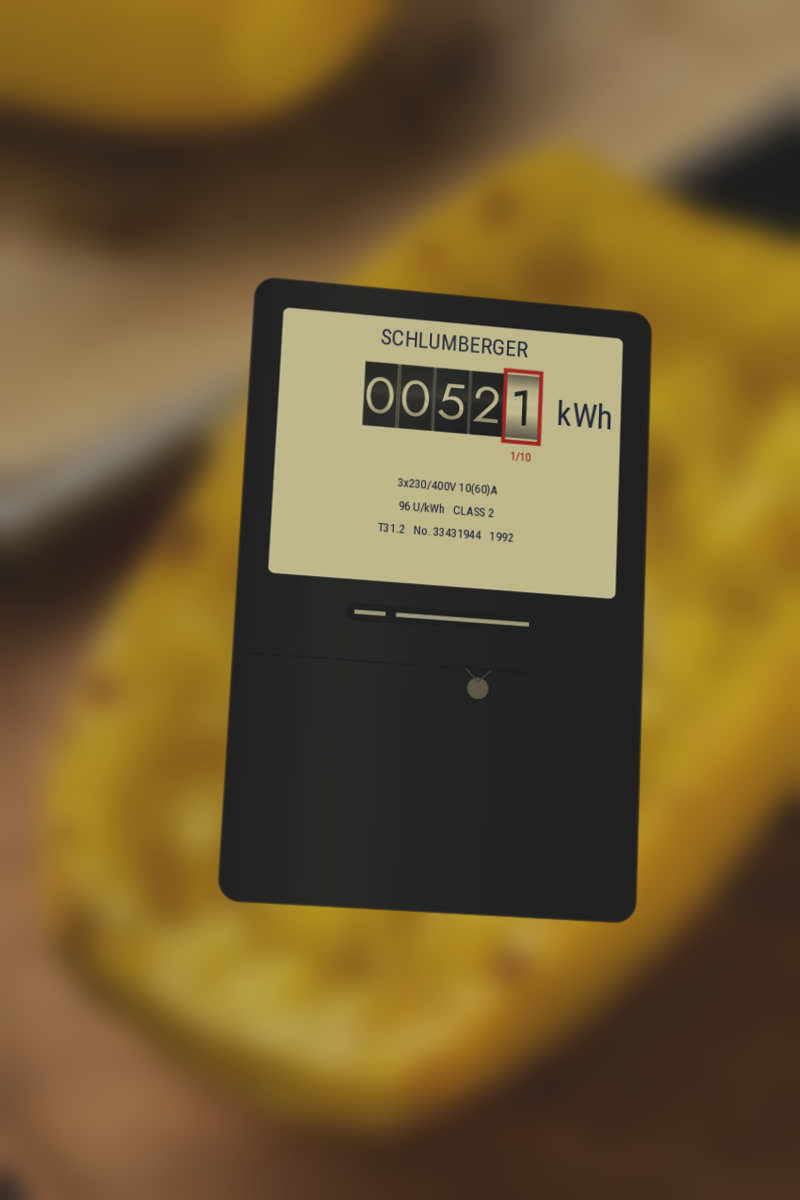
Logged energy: 52.1,kWh
